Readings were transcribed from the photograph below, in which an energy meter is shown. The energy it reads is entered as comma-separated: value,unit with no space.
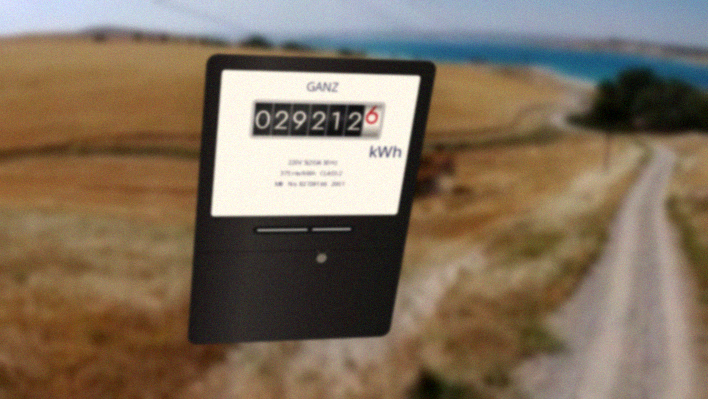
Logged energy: 29212.6,kWh
